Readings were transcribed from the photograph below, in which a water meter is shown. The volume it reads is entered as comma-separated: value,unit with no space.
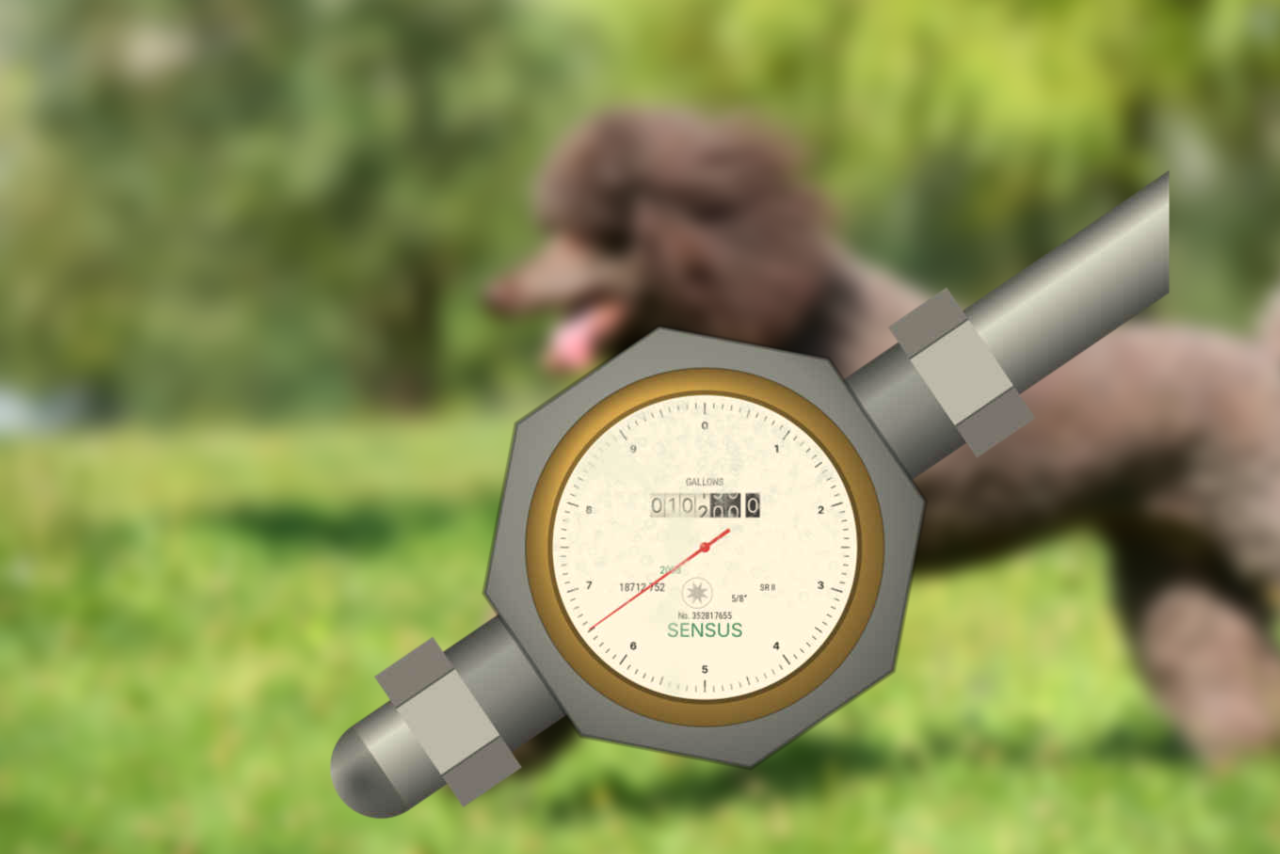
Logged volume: 101996.5,gal
